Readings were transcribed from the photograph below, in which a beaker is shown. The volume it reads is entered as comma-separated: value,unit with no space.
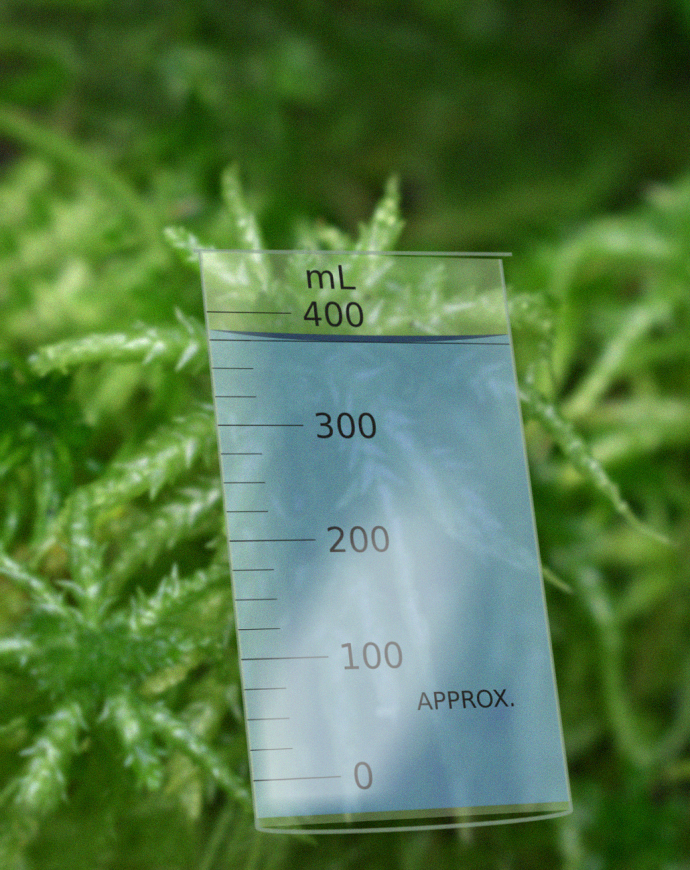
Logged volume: 375,mL
